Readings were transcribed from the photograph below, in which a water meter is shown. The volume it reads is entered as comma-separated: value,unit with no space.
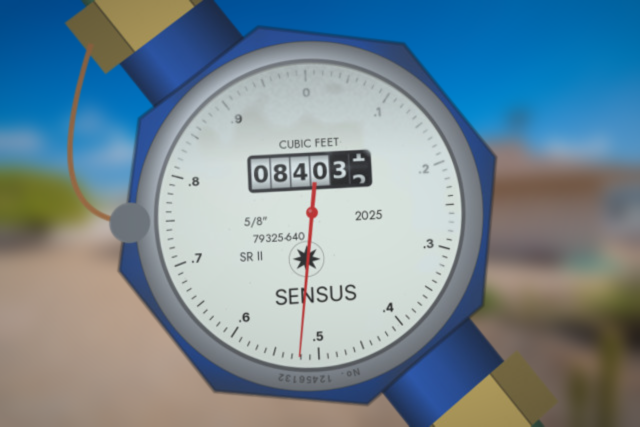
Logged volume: 84031.52,ft³
